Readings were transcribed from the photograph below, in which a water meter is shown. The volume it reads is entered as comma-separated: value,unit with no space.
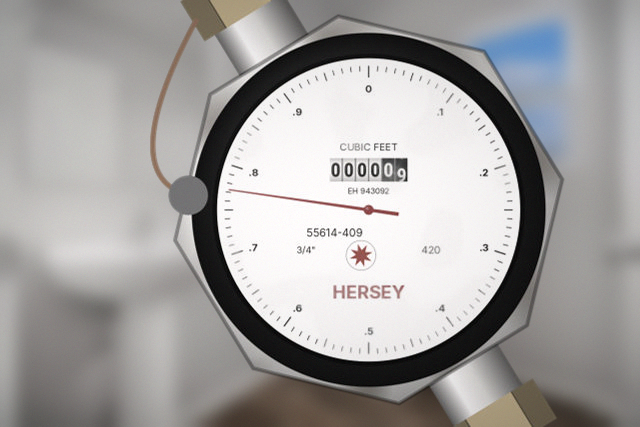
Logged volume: 8.77,ft³
